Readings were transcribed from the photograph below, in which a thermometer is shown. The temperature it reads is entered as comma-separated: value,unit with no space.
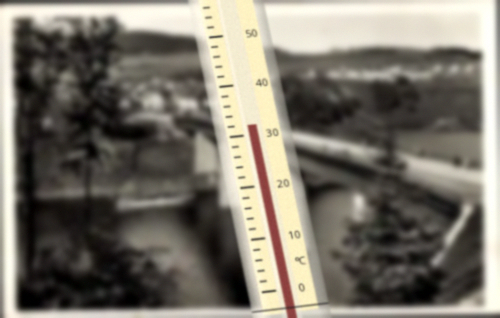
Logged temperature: 32,°C
